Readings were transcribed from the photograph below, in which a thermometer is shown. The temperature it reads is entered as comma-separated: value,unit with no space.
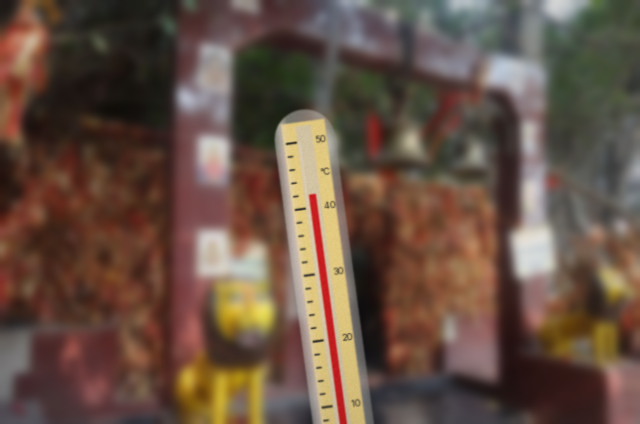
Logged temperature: 42,°C
